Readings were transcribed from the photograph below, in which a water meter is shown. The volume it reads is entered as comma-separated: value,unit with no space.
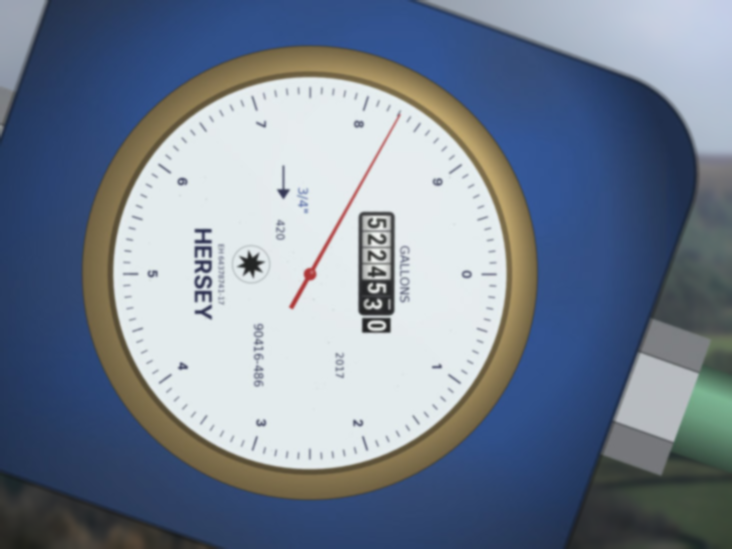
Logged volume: 5224528.3,gal
